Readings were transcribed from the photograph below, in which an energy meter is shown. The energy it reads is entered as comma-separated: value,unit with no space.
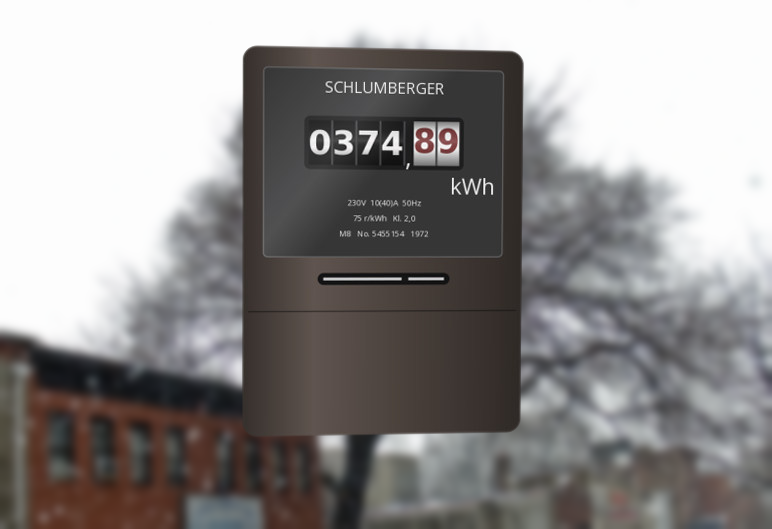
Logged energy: 374.89,kWh
